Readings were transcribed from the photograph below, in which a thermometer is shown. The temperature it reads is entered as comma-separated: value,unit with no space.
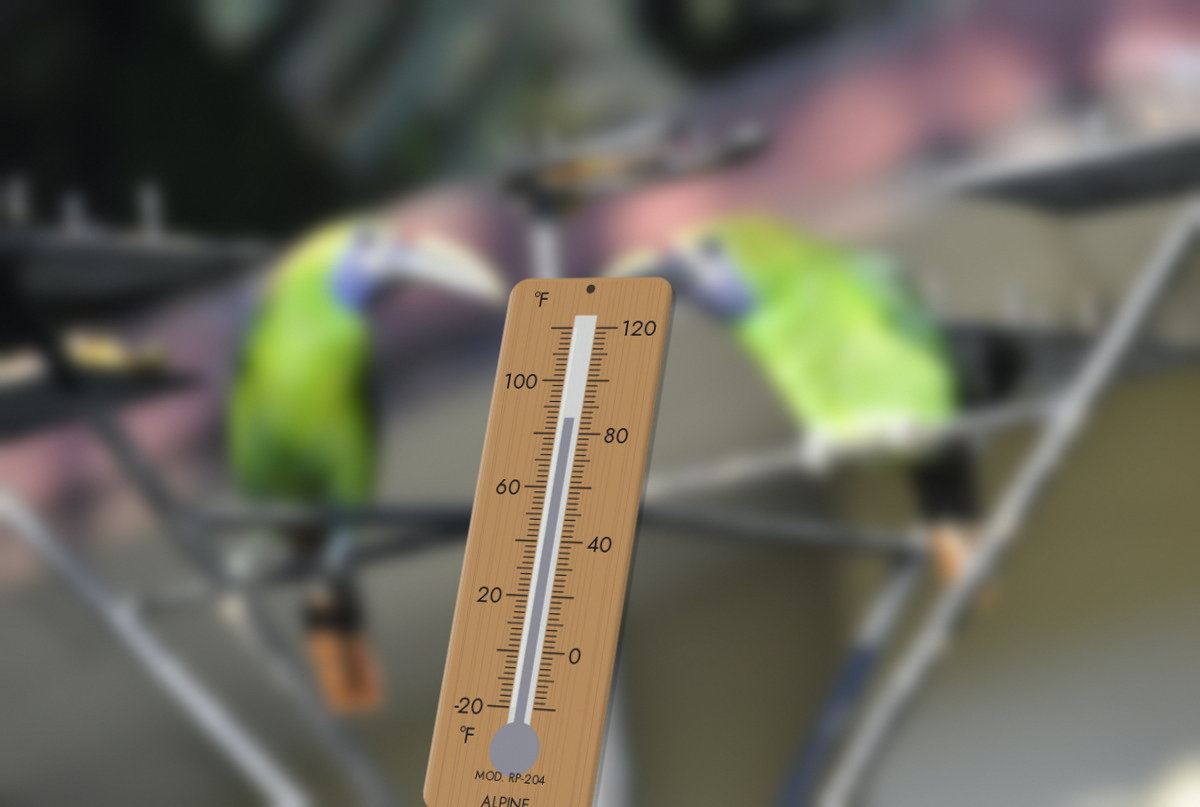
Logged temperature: 86,°F
